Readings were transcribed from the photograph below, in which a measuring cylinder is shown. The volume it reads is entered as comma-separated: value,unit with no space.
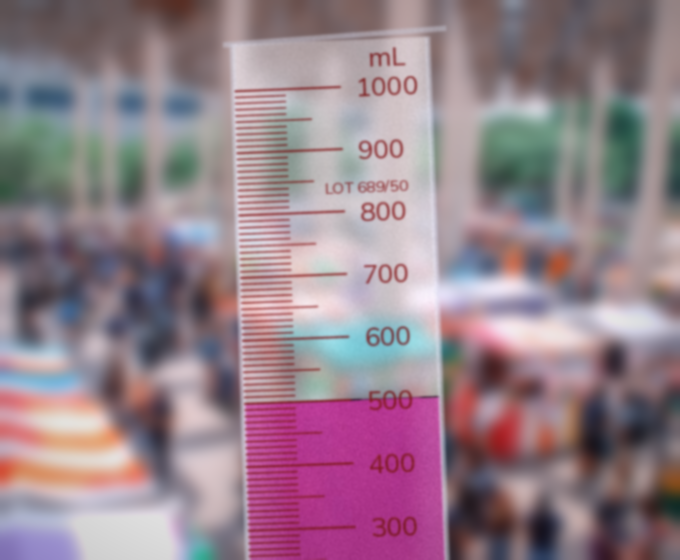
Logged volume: 500,mL
